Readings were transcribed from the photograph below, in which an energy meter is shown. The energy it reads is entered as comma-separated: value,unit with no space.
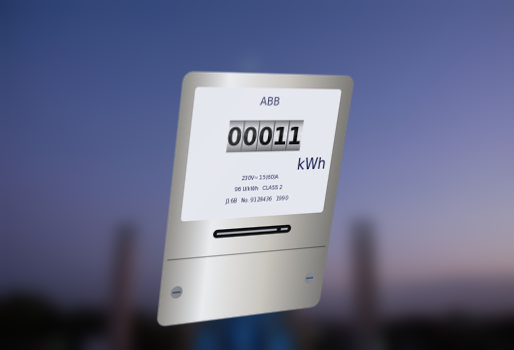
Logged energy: 11,kWh
